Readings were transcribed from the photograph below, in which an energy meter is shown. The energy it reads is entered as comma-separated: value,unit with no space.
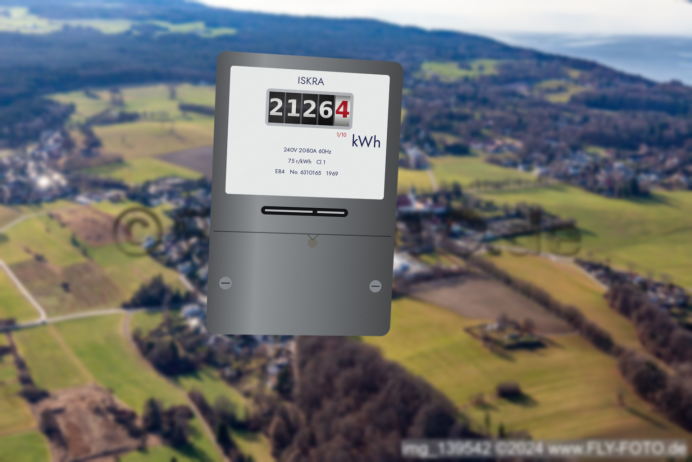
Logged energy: 2126.4,kWh
